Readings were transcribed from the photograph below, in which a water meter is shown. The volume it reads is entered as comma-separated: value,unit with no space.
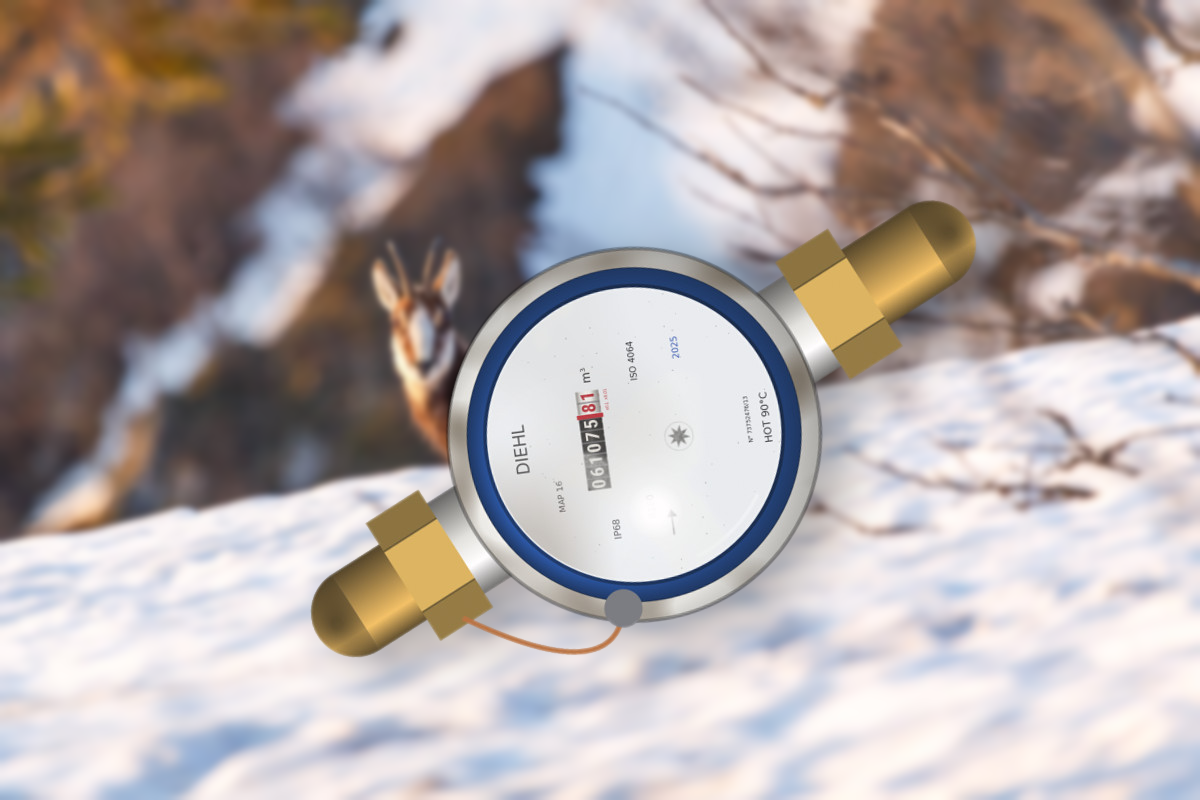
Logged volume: 61075.81,m³
